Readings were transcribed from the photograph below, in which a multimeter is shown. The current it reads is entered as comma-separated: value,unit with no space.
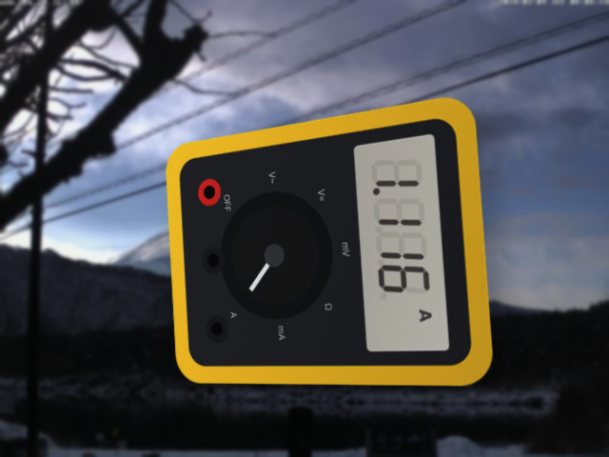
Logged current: 1.116,A
